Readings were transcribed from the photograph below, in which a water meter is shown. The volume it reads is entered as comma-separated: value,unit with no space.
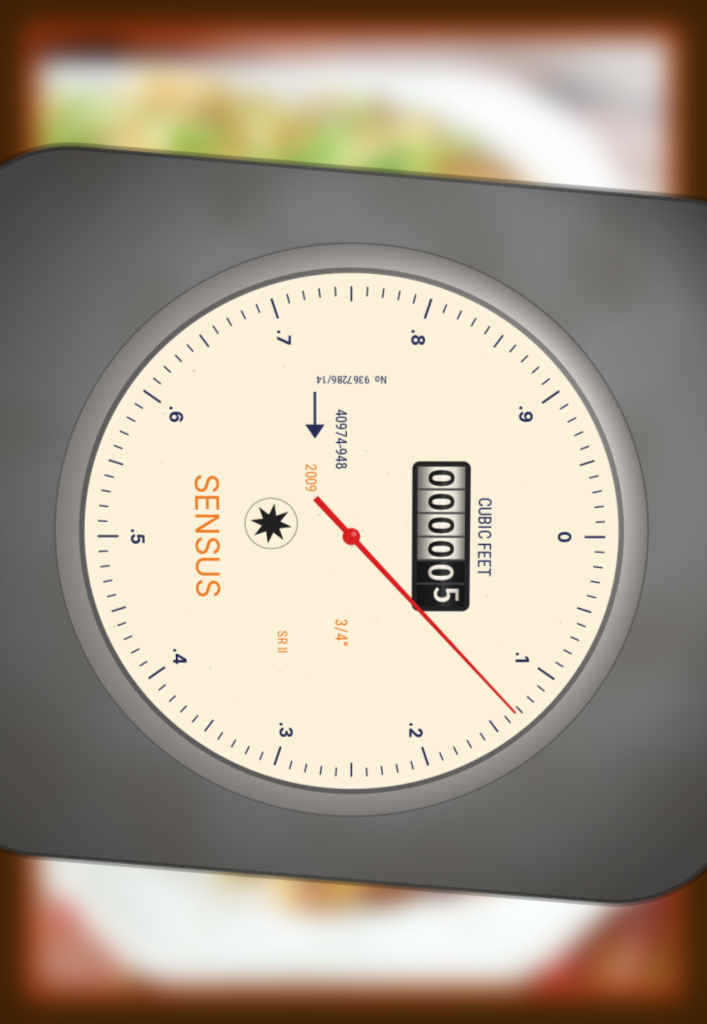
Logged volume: 5.13,ft³
